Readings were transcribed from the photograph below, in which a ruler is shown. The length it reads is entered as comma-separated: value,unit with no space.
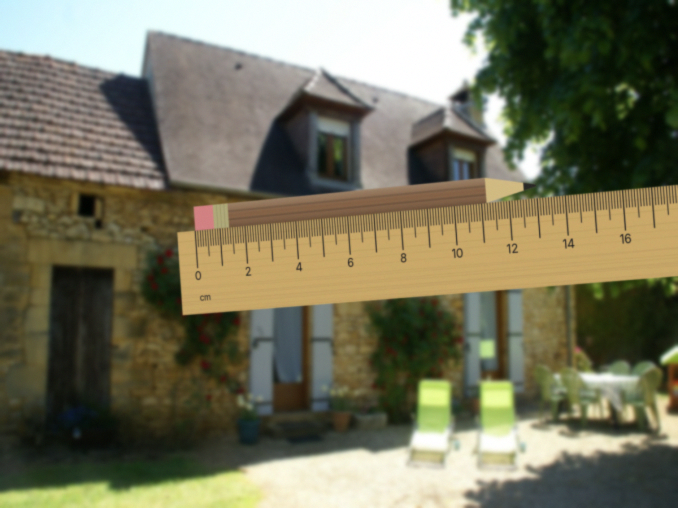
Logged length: 13,cm
